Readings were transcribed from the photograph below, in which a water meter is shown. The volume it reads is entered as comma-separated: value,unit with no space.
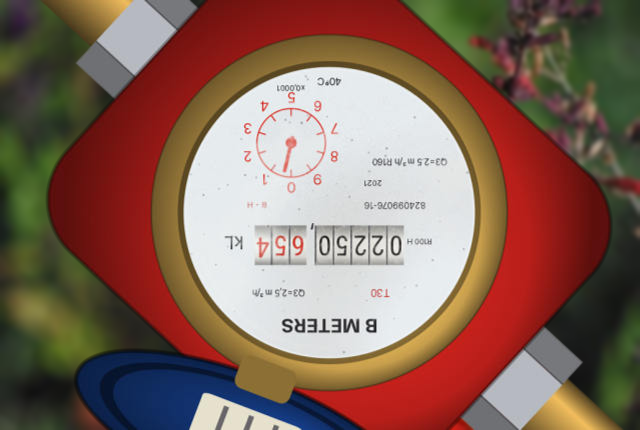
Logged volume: 2250.6540,kL
